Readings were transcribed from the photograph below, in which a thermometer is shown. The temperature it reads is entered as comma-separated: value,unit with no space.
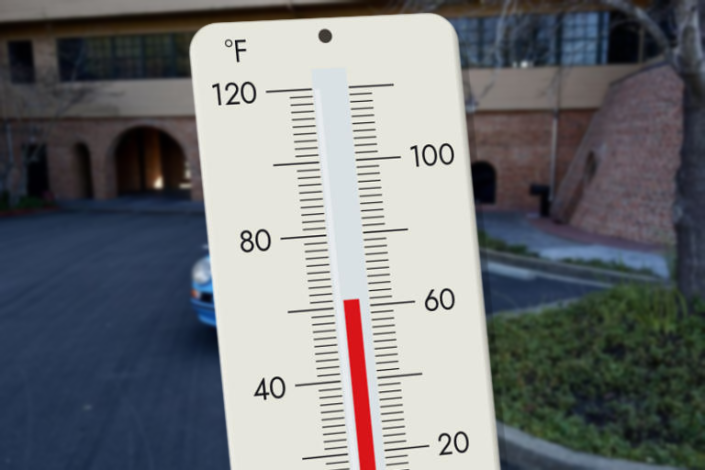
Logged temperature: 62,°F
